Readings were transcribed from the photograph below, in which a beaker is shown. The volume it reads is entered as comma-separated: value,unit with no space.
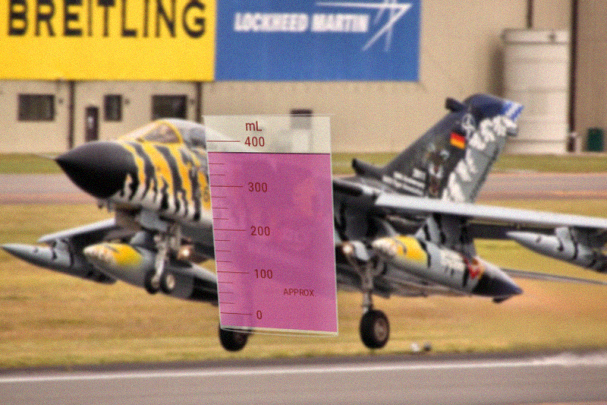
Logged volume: 375,mL
